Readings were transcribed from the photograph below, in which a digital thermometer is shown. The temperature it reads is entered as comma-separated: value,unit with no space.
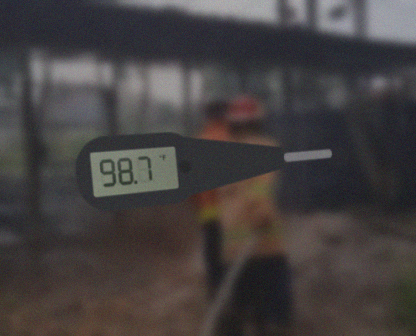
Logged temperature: 98.7,°F
